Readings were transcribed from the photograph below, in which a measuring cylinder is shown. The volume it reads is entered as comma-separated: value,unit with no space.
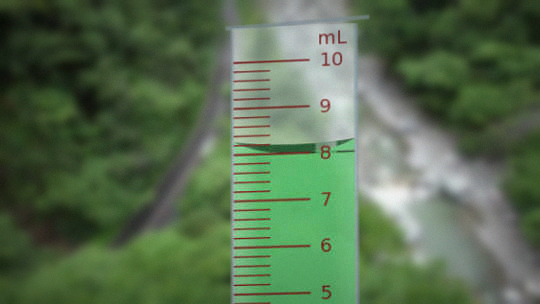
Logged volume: 8,mL
